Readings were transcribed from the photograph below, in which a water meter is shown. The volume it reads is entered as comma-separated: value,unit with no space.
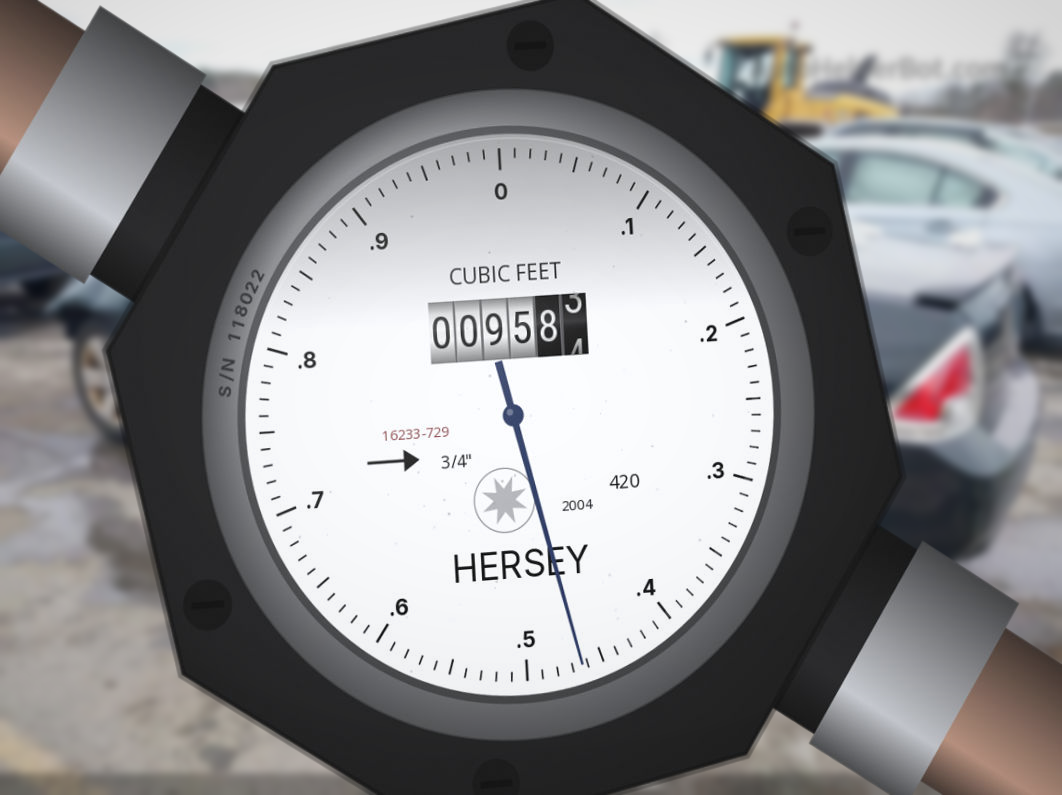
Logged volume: 9583.46,ft³
